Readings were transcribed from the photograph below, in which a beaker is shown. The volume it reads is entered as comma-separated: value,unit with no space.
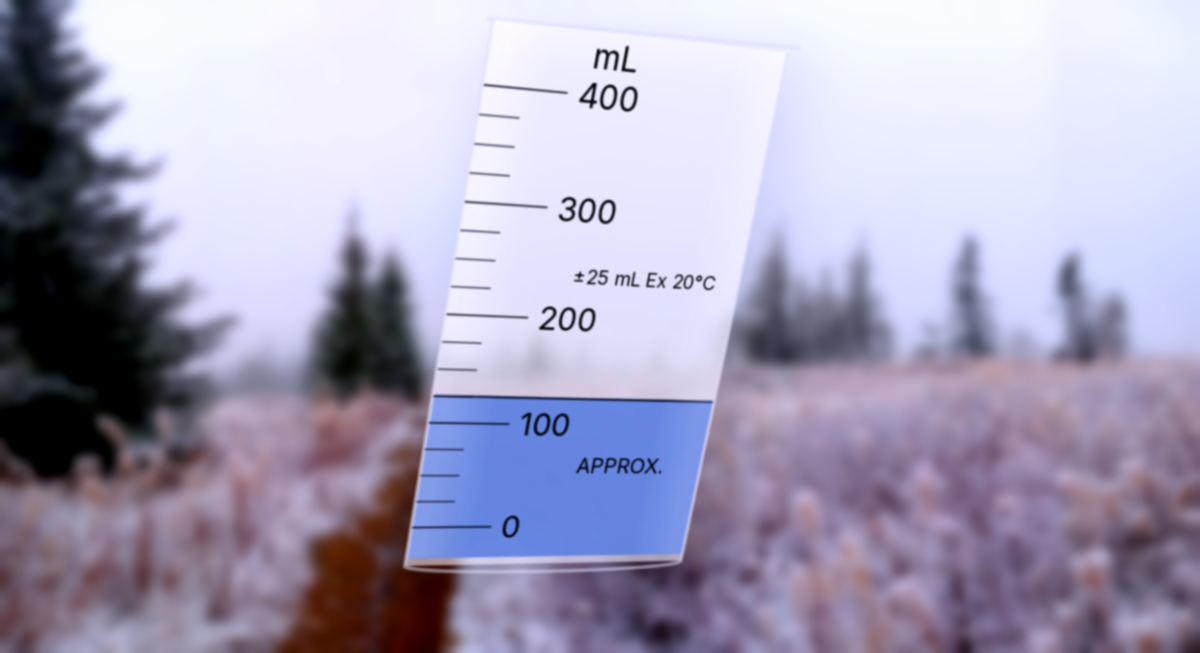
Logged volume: 125,mL
